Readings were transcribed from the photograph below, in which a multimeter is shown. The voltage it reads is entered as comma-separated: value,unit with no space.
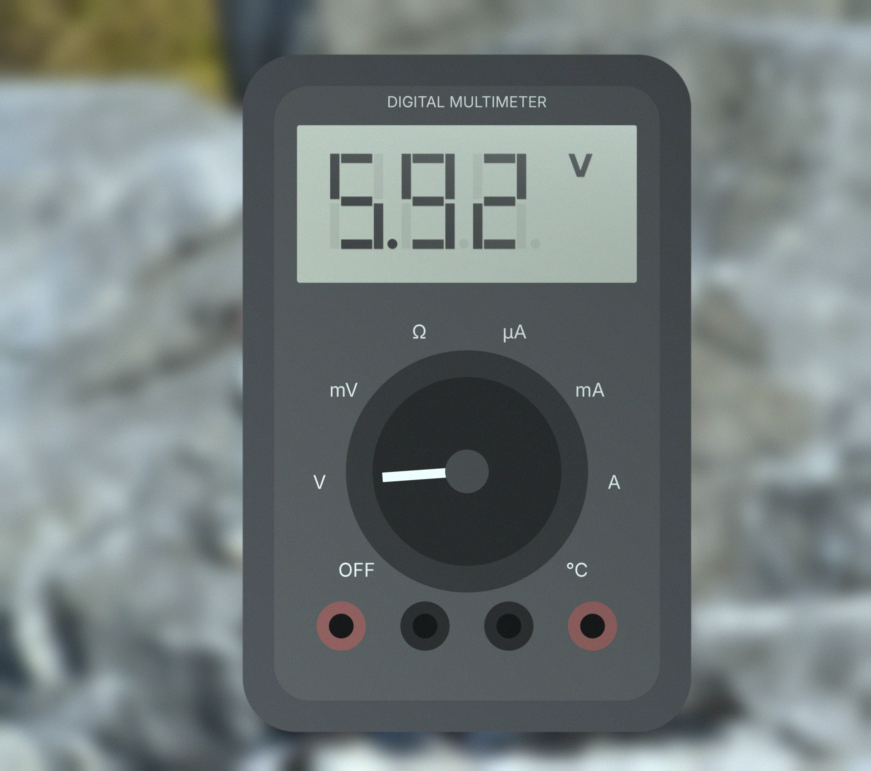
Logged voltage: 5.92,V
